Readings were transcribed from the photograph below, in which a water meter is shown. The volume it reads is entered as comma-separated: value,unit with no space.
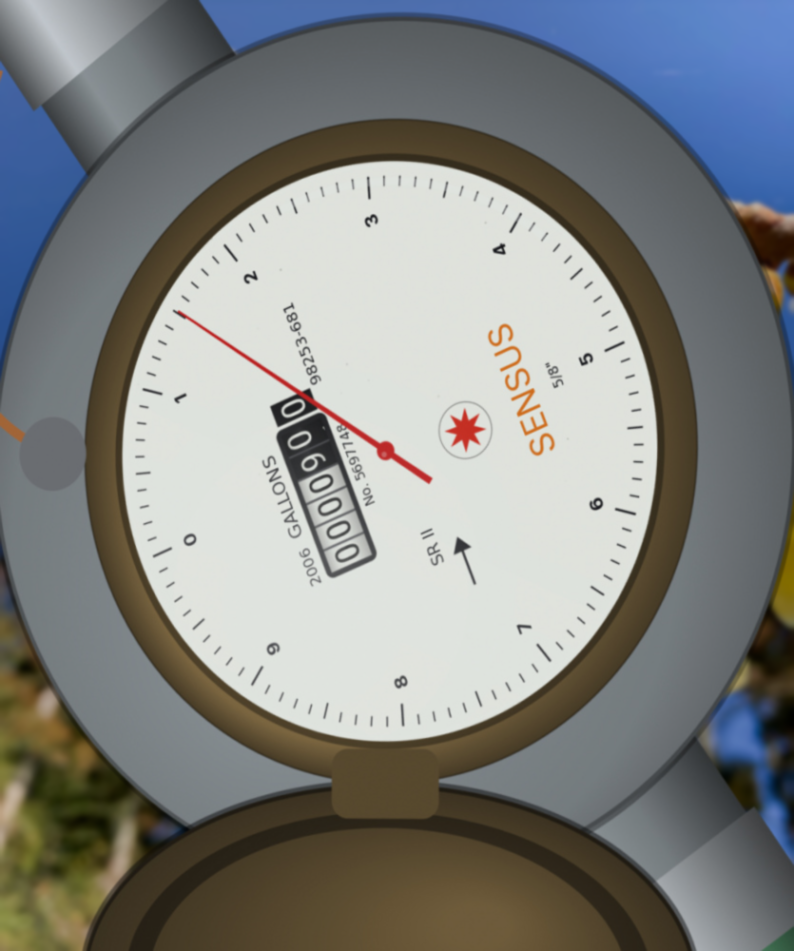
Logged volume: 901.5,gal
